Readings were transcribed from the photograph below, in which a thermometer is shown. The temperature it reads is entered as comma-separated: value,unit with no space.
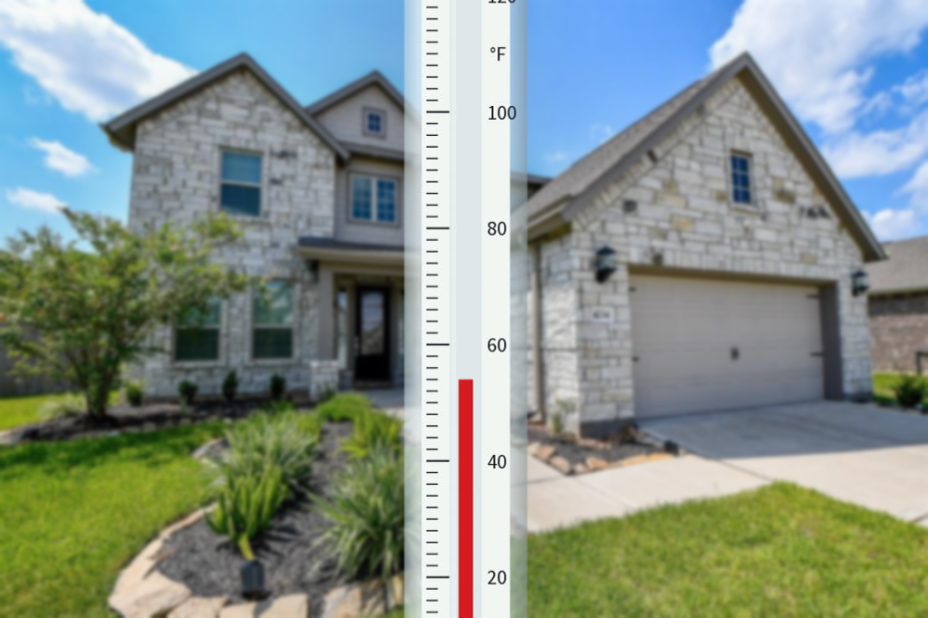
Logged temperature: 54,°F
